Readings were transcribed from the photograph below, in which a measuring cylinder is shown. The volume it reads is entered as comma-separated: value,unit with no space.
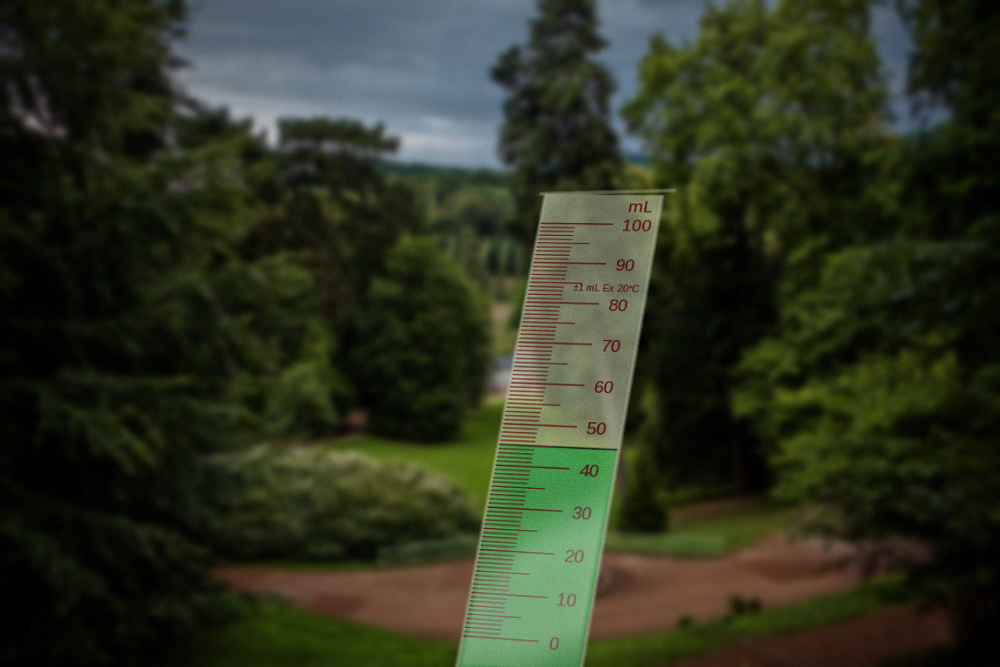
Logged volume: 45,mL
